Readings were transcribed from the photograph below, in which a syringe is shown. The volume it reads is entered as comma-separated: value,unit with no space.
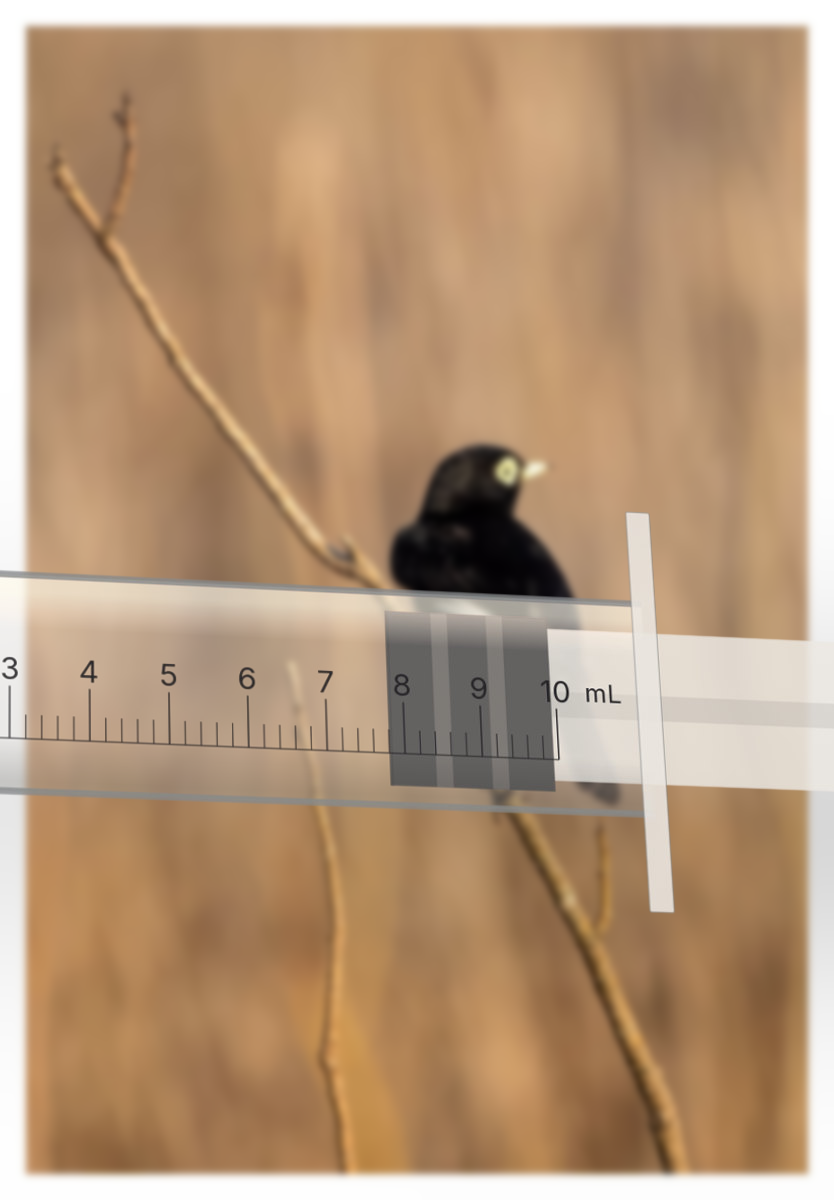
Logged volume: 7.8,mL
